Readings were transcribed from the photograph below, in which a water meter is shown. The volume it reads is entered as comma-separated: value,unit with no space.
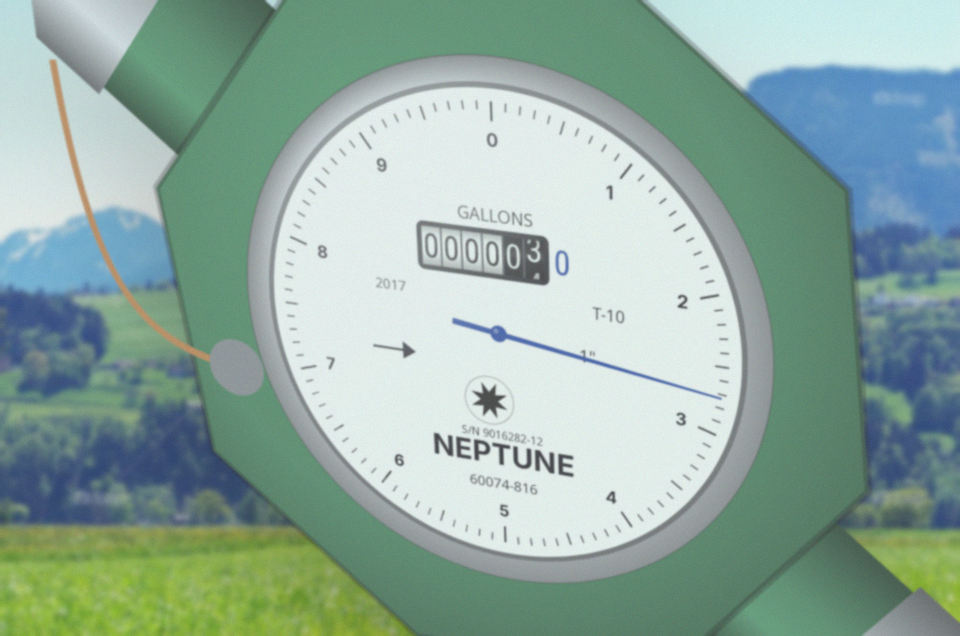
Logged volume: 32.7,gal
